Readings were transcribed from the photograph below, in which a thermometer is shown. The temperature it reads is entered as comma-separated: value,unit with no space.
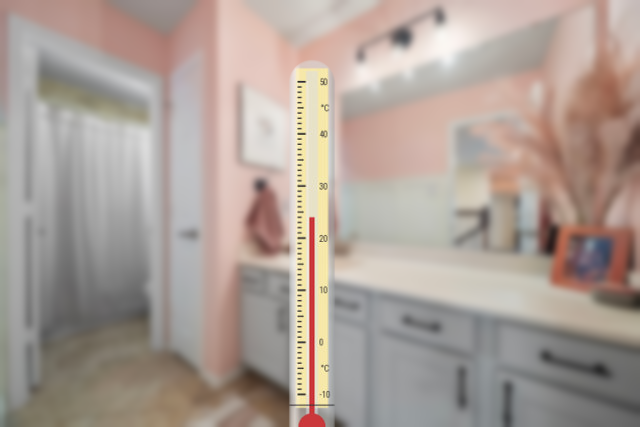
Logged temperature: 24,°C
